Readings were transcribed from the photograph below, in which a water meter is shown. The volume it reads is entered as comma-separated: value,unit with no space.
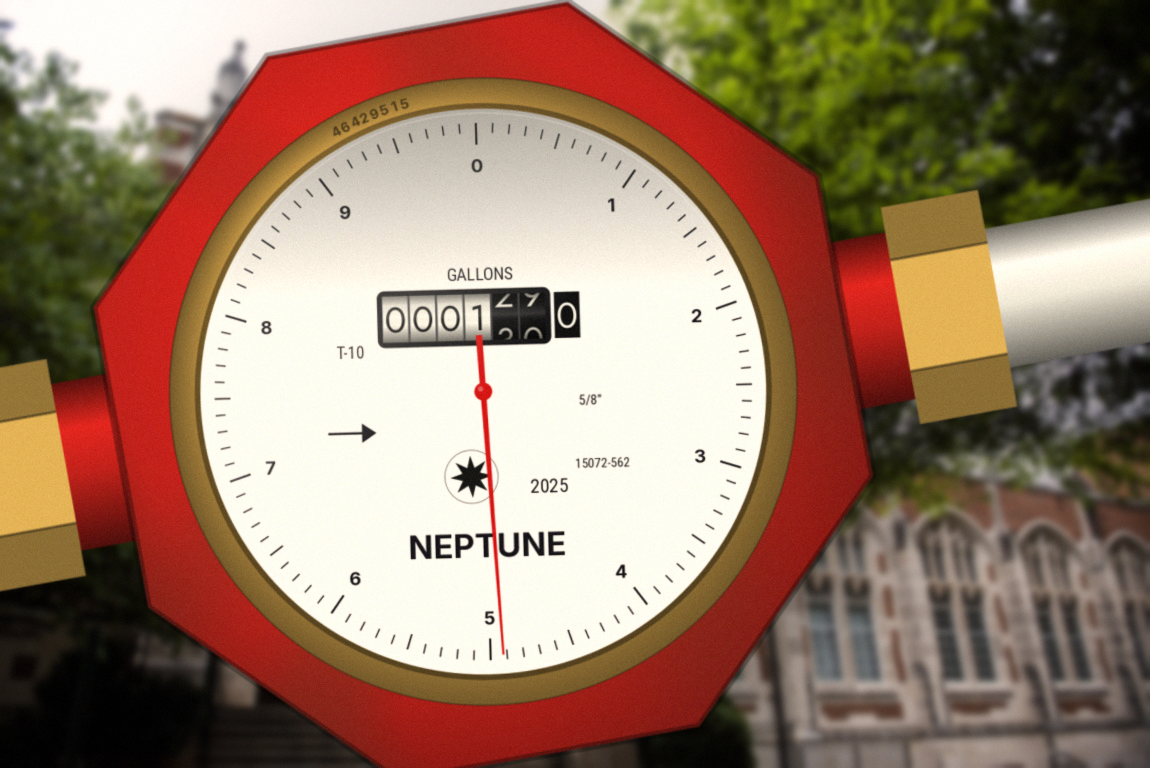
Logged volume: 1294.9,gal
